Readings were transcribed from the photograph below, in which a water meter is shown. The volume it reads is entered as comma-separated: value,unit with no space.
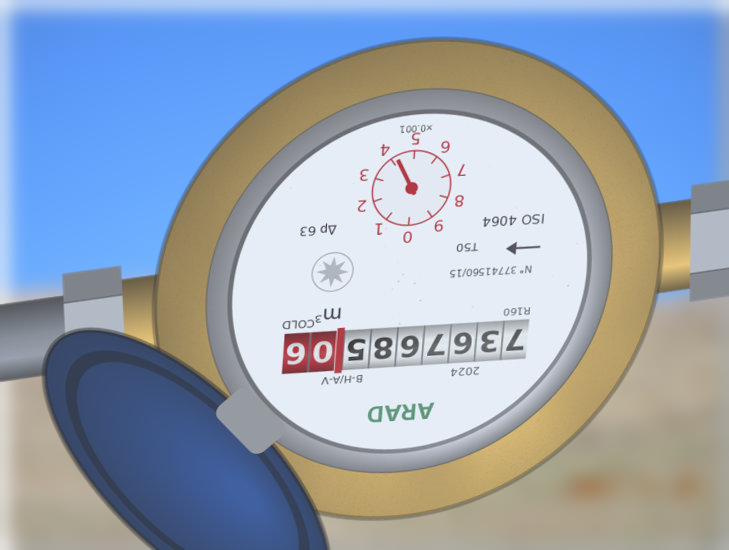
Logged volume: 7367685.064,m³
